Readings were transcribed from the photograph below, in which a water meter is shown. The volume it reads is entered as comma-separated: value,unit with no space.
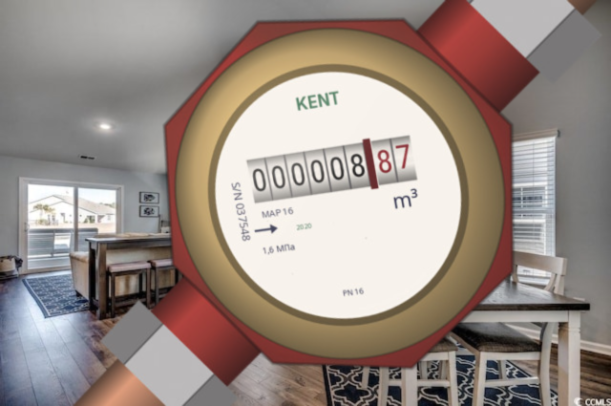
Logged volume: 8.87,m³
